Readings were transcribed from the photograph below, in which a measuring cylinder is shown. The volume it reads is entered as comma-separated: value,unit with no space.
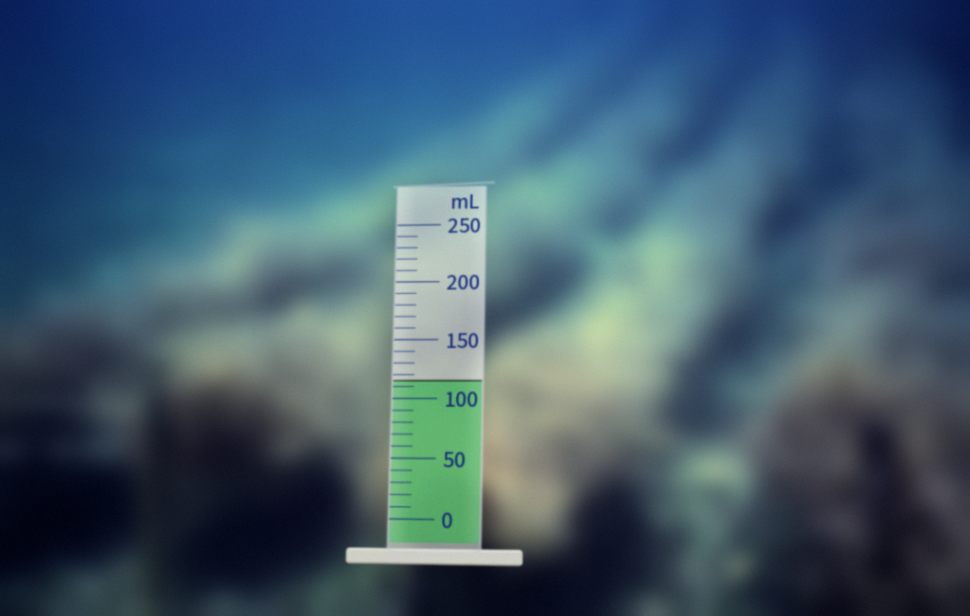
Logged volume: 115,mL
